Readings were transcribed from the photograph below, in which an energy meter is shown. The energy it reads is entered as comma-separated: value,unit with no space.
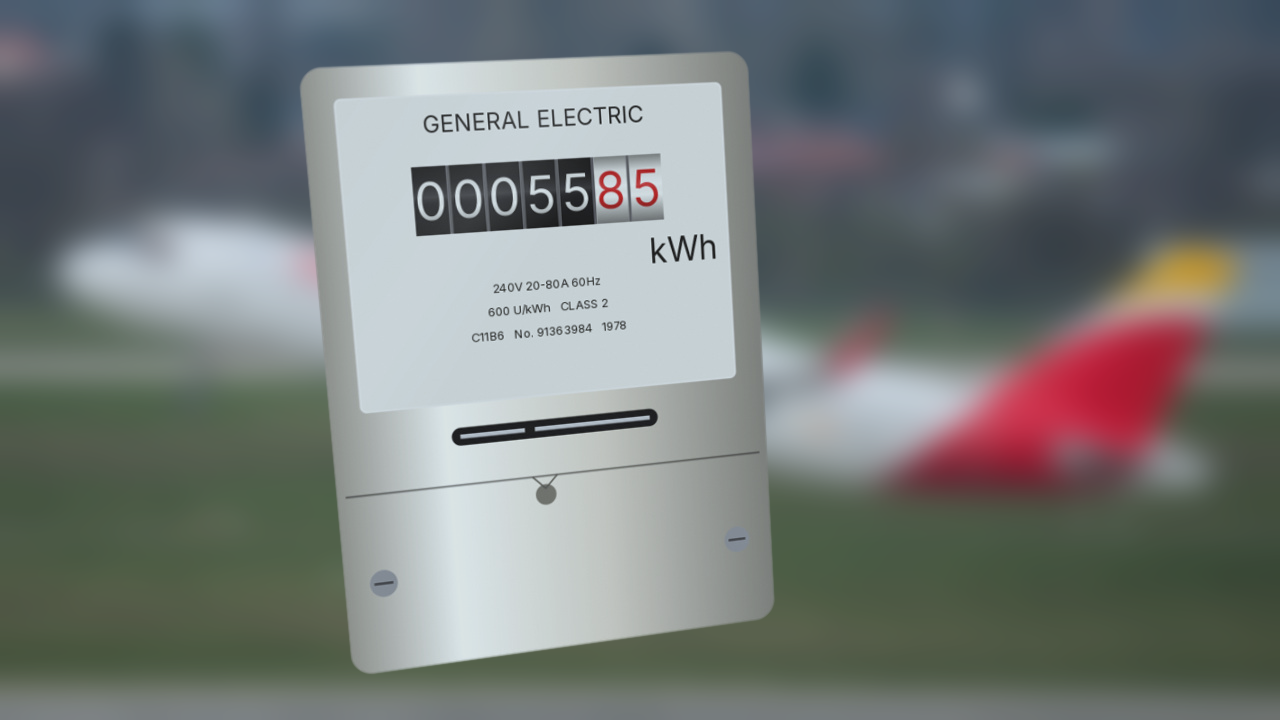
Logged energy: 55.85,kWh
